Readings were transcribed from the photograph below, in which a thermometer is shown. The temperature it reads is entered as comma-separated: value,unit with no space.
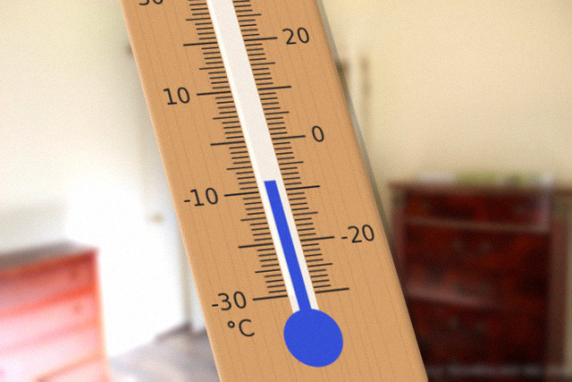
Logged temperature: -8,°C
